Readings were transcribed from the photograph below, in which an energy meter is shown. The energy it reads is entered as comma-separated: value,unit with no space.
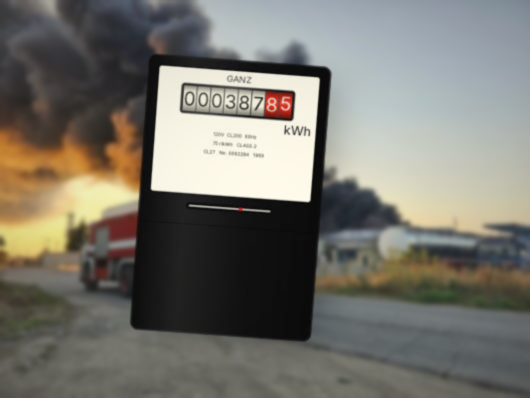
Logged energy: 387.85,kWh
